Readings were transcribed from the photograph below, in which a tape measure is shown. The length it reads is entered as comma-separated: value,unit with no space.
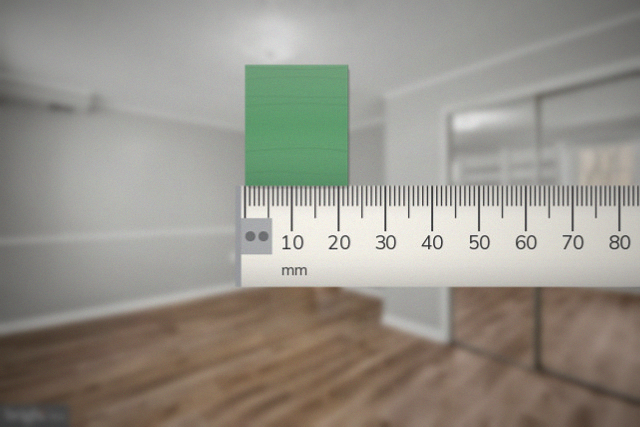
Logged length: 22,mm
